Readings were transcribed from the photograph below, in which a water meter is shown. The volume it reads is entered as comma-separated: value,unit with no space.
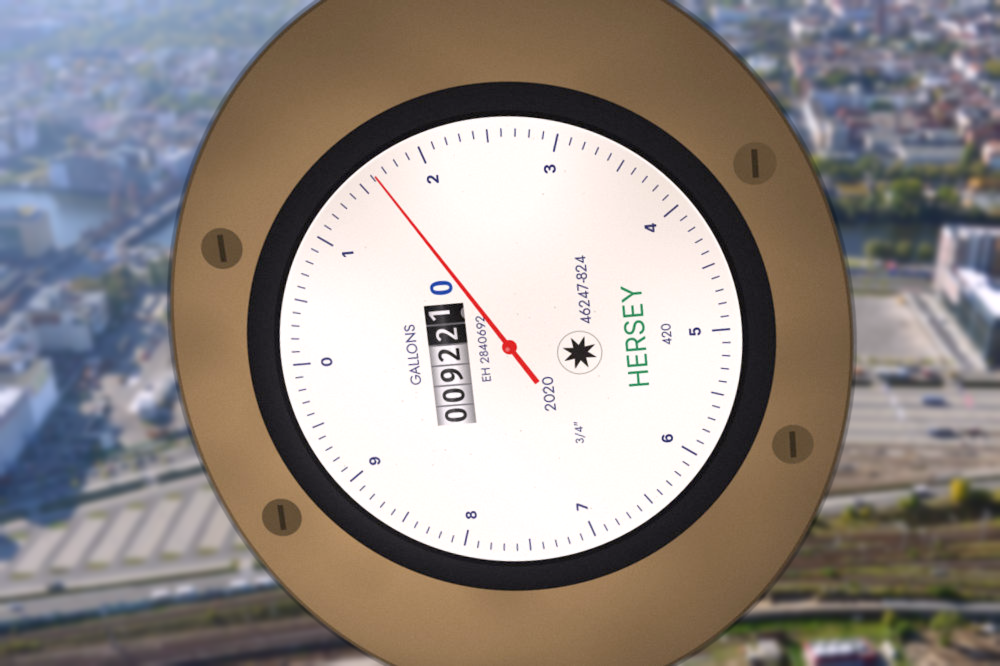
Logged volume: 92211.6,gal
